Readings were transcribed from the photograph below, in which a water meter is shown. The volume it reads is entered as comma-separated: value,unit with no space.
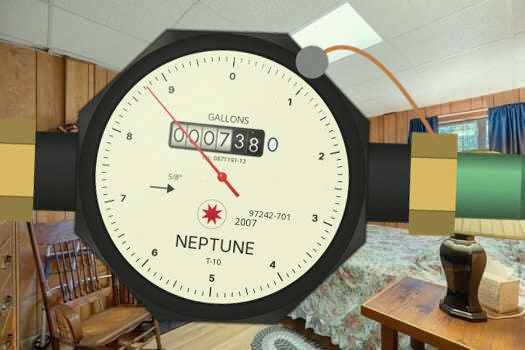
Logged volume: 7378.7,gal
